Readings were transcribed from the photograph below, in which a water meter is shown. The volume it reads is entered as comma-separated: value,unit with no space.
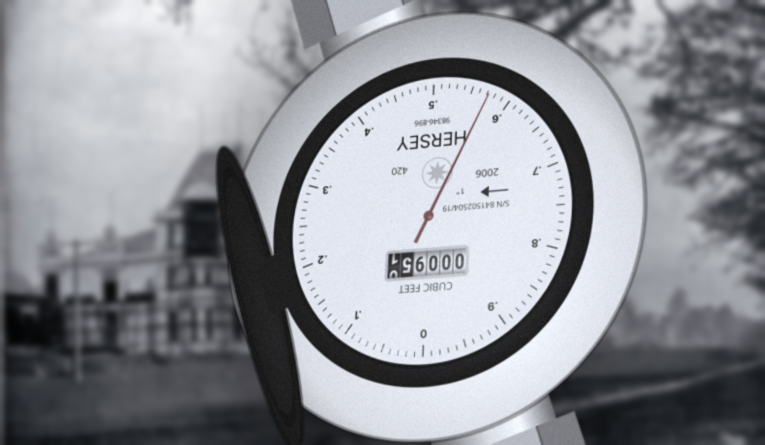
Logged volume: 950.57,ft³
